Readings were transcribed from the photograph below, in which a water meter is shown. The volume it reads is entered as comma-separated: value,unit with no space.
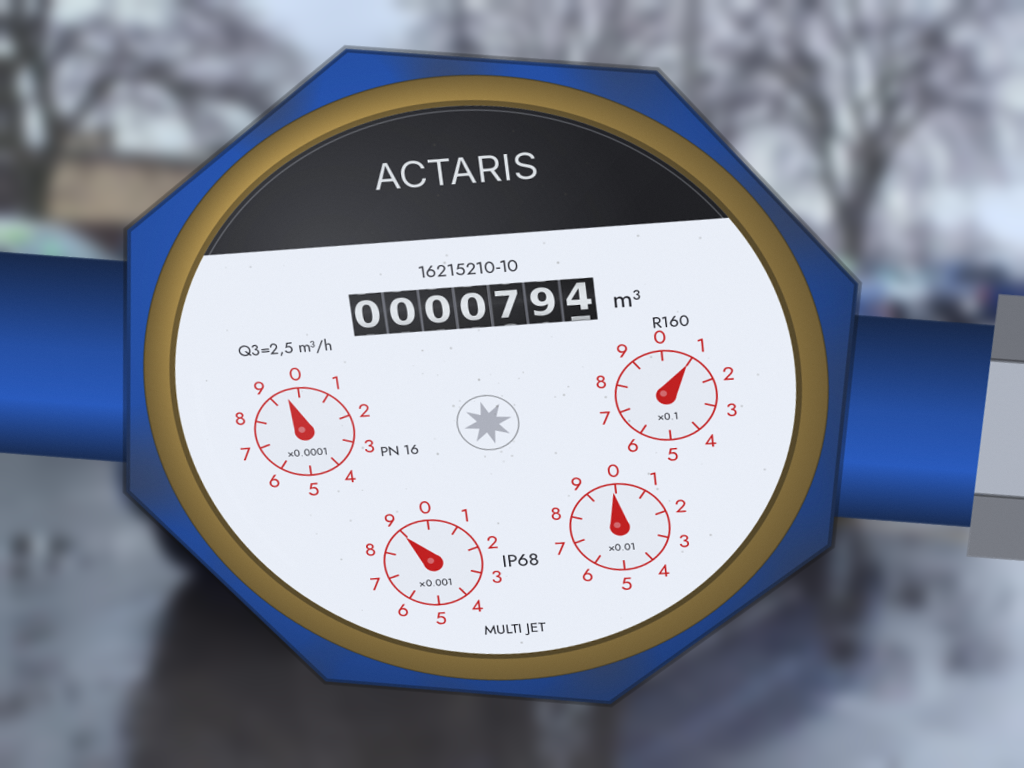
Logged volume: 794.0989,m³
